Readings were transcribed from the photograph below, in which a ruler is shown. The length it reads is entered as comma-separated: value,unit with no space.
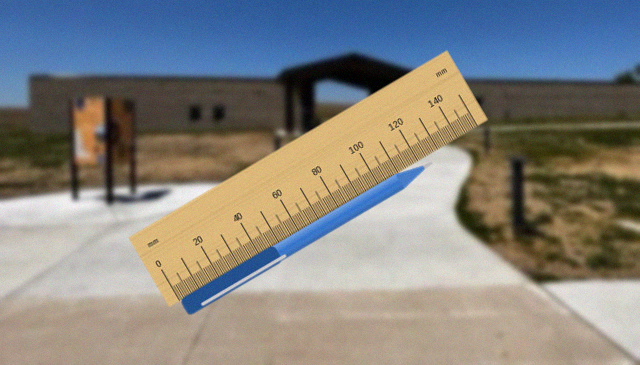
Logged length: 125,mm
